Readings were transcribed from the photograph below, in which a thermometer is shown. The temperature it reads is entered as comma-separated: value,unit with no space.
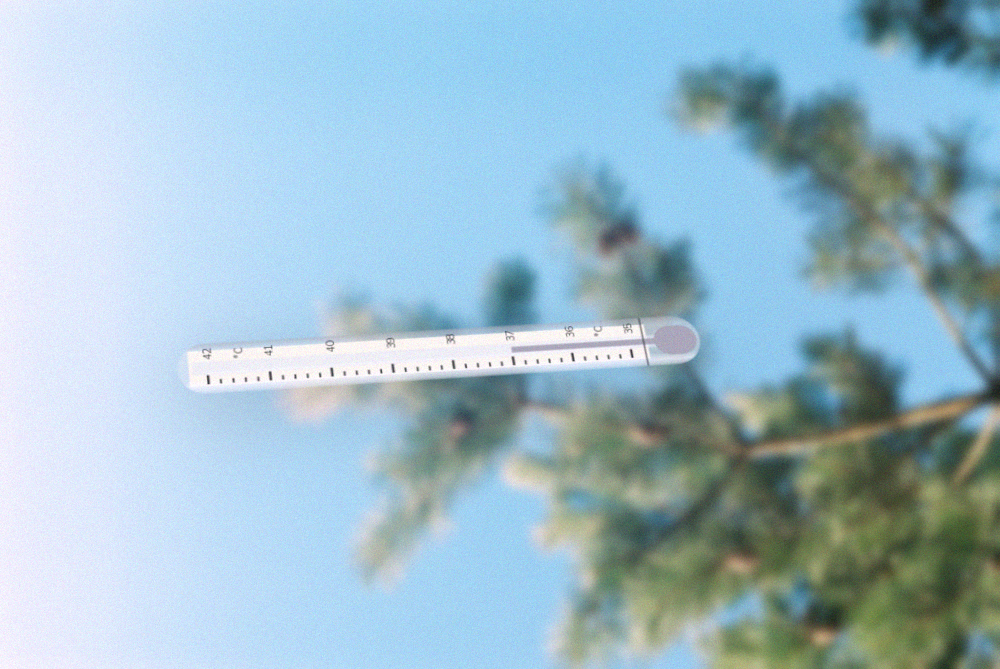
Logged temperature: 37,°C
